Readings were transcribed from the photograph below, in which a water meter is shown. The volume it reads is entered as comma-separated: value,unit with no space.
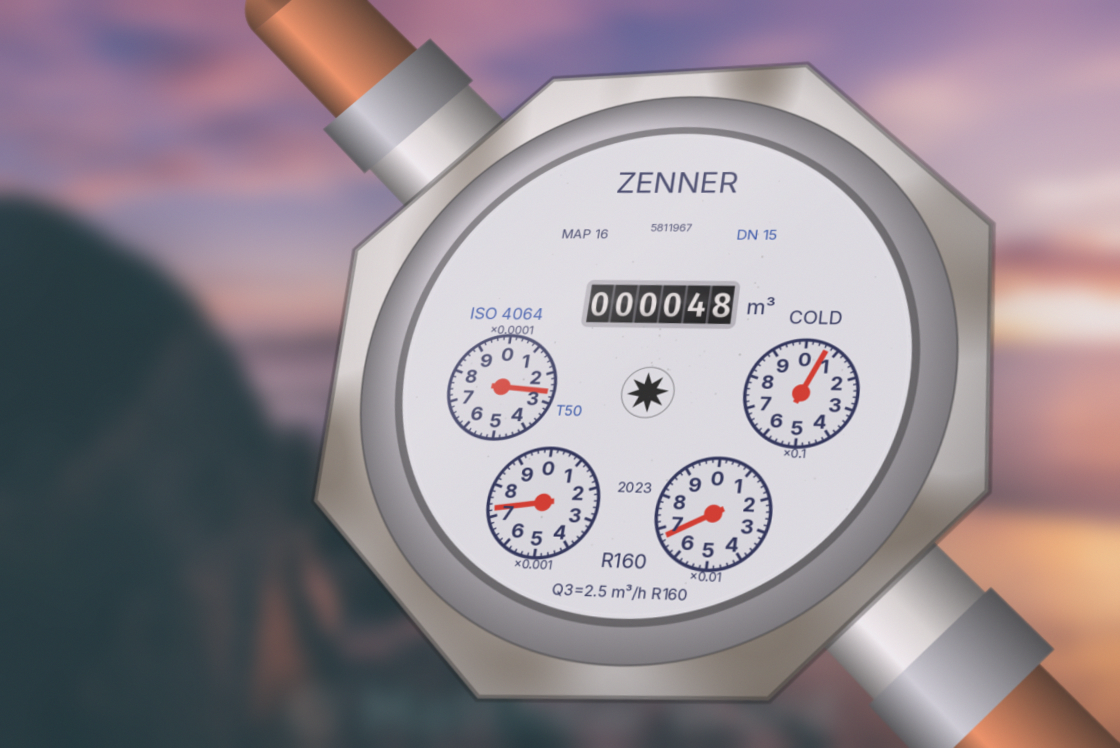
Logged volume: 48.0672,m³
